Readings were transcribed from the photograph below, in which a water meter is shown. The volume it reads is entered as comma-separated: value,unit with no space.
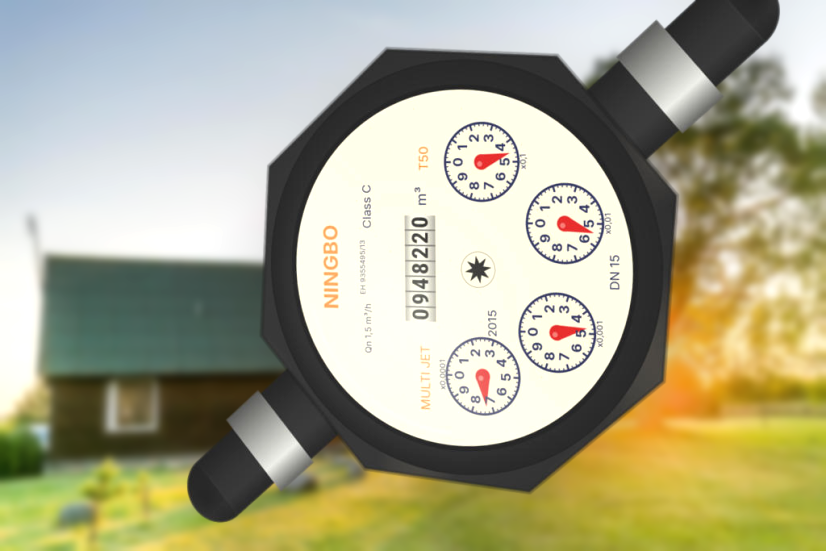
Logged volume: 948220.4547,m³
